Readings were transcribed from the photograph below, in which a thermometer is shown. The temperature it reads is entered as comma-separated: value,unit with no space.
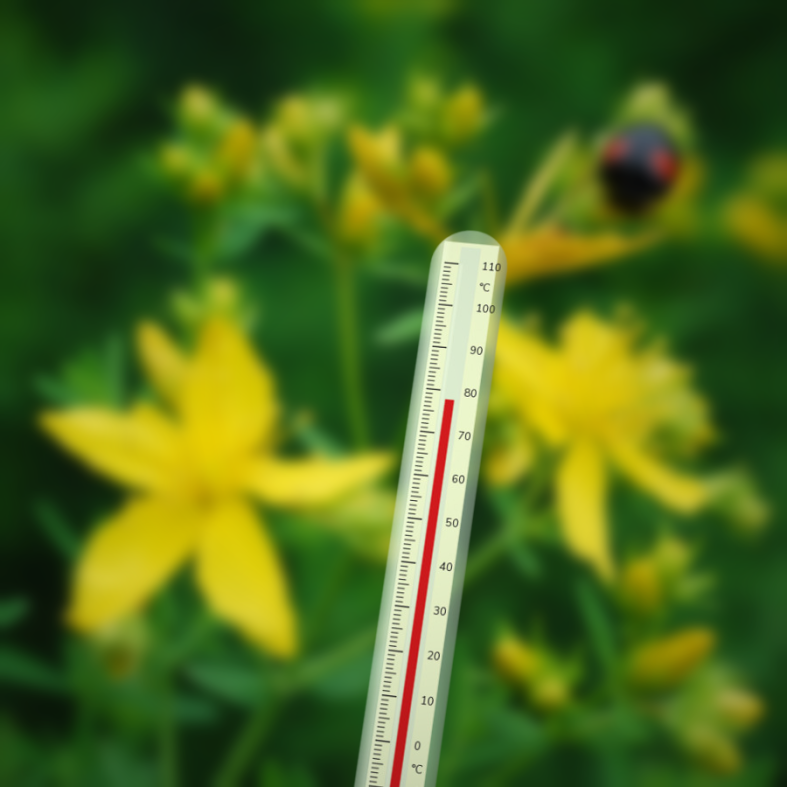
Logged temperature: 78,°C
